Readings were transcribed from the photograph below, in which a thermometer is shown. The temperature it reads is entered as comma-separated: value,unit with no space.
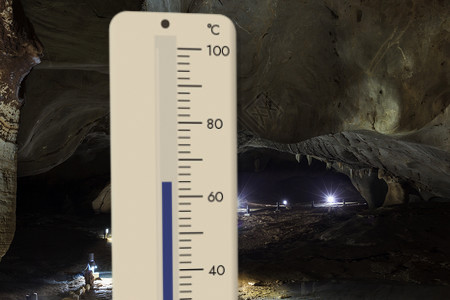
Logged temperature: 64,°C
